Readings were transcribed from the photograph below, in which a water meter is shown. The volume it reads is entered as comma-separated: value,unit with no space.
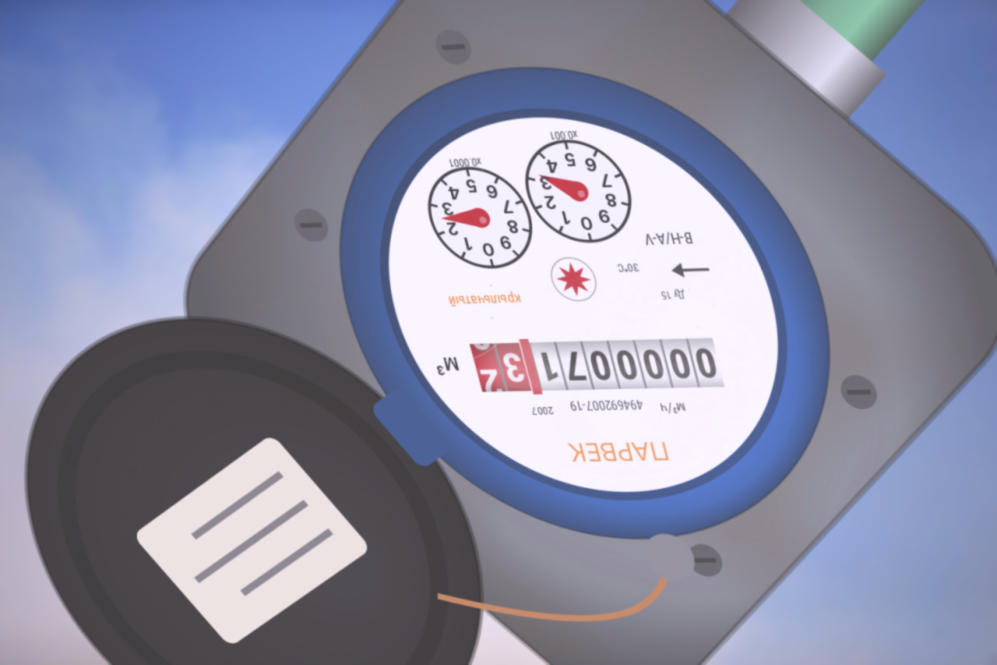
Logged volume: 71.3232,m³
